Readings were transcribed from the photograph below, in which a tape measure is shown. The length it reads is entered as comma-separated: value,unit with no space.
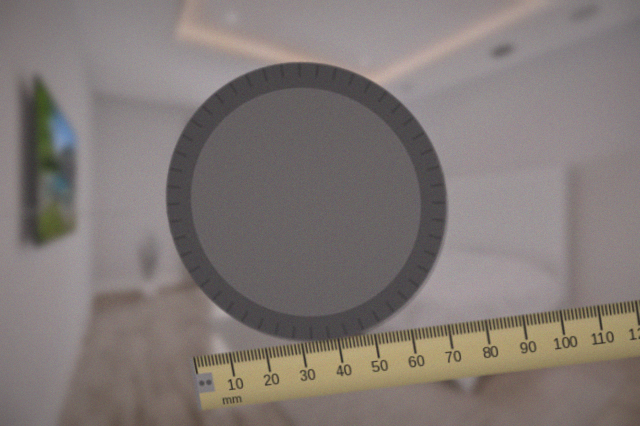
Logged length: 75,mm
